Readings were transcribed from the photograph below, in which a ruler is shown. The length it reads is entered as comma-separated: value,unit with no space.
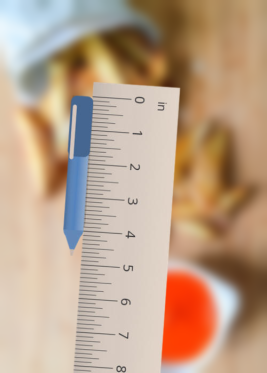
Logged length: 4.75,in
